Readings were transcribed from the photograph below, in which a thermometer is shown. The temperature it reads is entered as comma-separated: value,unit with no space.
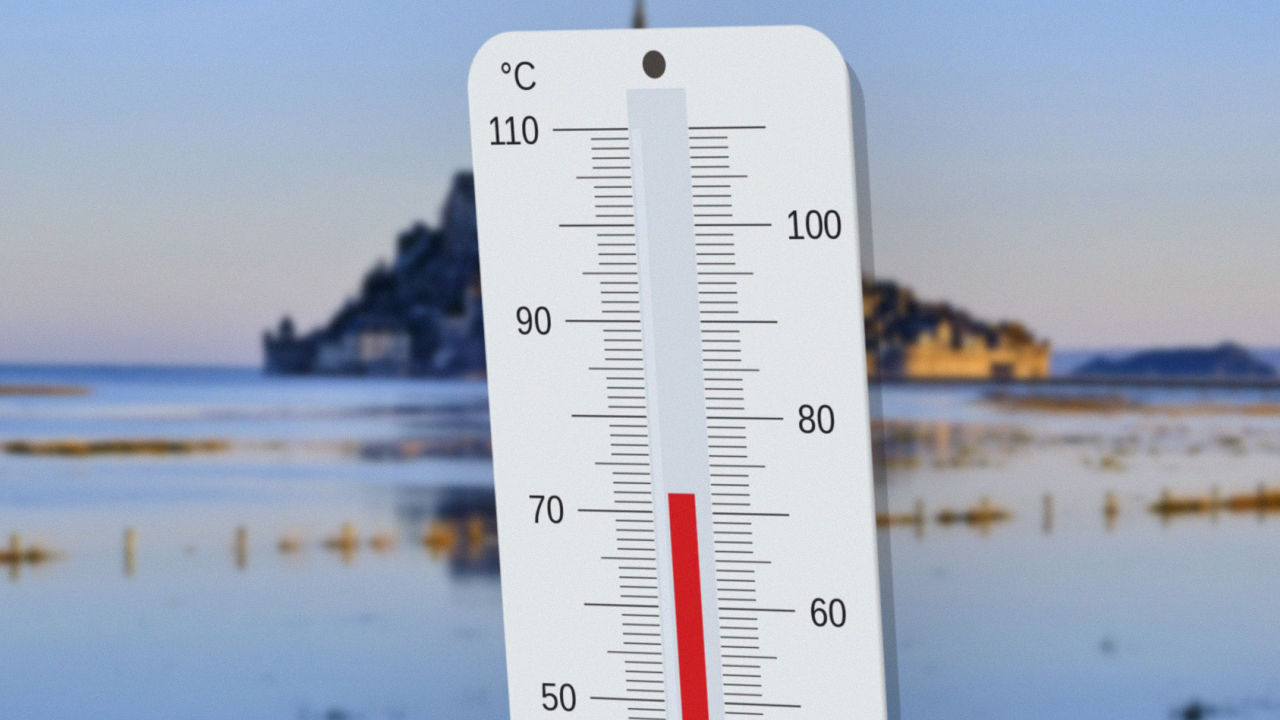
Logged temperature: 72,°C
